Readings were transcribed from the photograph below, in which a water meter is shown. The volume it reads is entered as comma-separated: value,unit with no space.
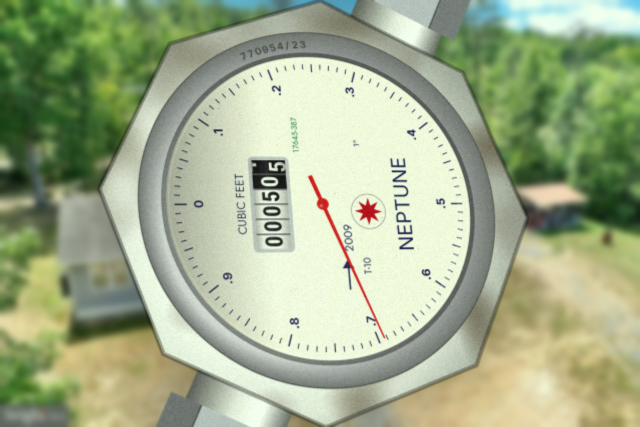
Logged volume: 504.69,ft³
